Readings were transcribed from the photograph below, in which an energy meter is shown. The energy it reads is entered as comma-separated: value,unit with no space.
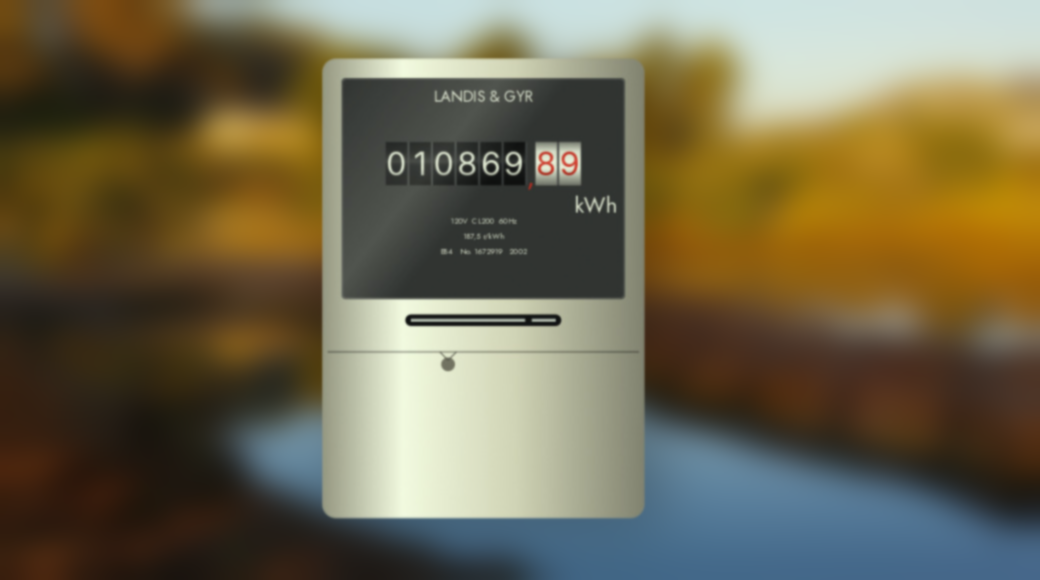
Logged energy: 10869.89,kWh
